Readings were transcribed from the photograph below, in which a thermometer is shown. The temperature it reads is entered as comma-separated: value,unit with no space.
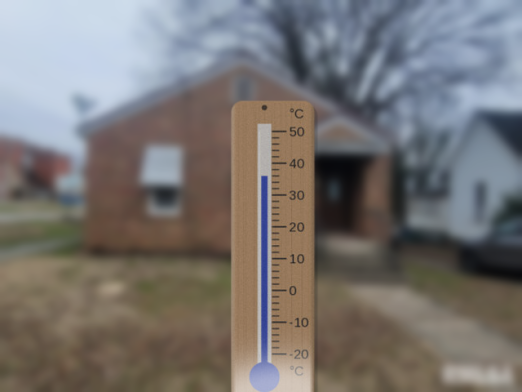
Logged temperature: 36,°C
